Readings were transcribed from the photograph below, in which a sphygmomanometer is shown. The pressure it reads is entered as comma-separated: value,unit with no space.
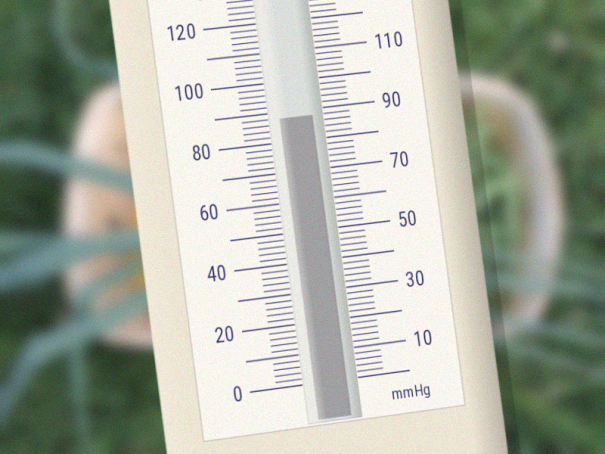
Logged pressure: 88,mmHg
